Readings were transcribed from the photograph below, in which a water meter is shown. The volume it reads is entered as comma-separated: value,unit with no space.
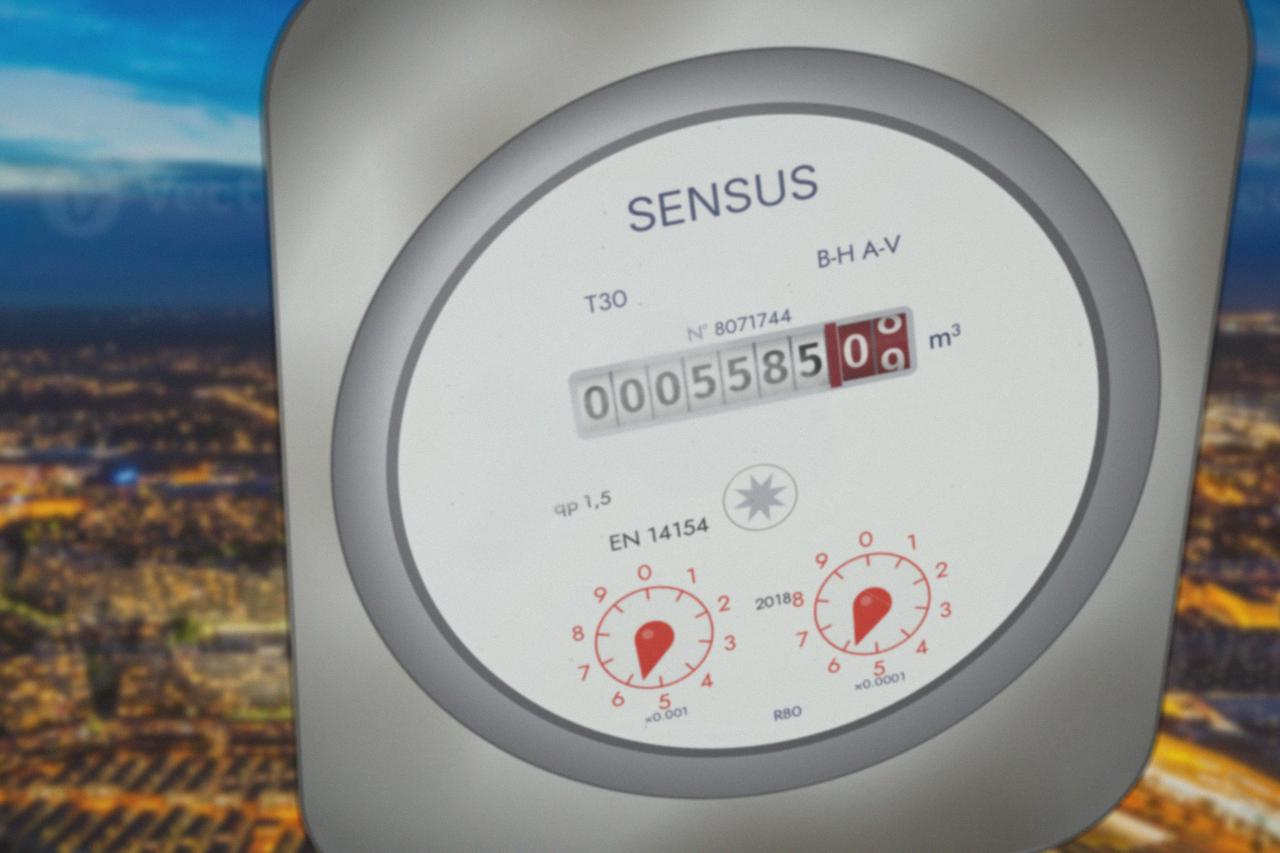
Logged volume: 5585.0855,m³
